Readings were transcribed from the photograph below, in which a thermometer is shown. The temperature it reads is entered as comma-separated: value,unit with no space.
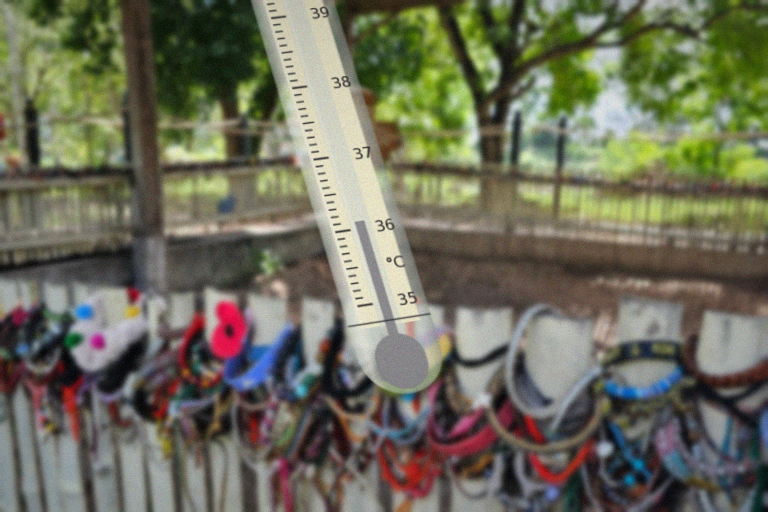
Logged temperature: 36.1,°C
